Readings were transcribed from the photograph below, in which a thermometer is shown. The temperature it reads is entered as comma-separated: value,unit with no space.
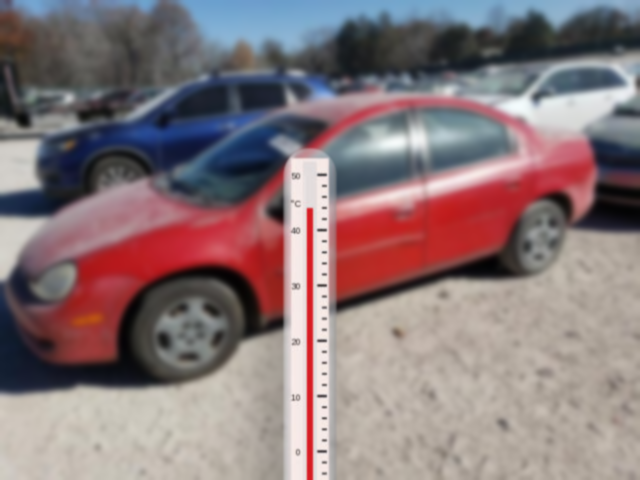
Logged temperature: 44,°C
